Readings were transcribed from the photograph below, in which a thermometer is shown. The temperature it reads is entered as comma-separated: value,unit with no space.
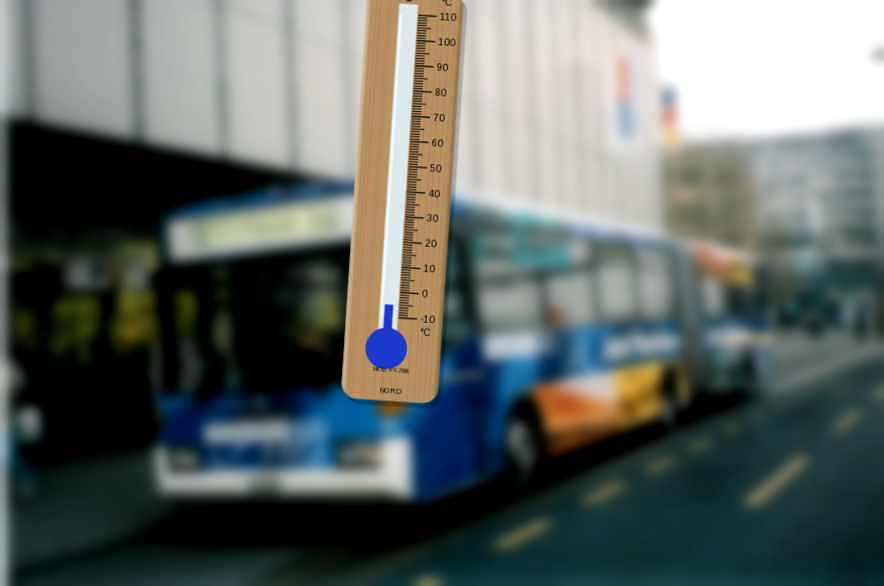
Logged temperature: -5,°C
